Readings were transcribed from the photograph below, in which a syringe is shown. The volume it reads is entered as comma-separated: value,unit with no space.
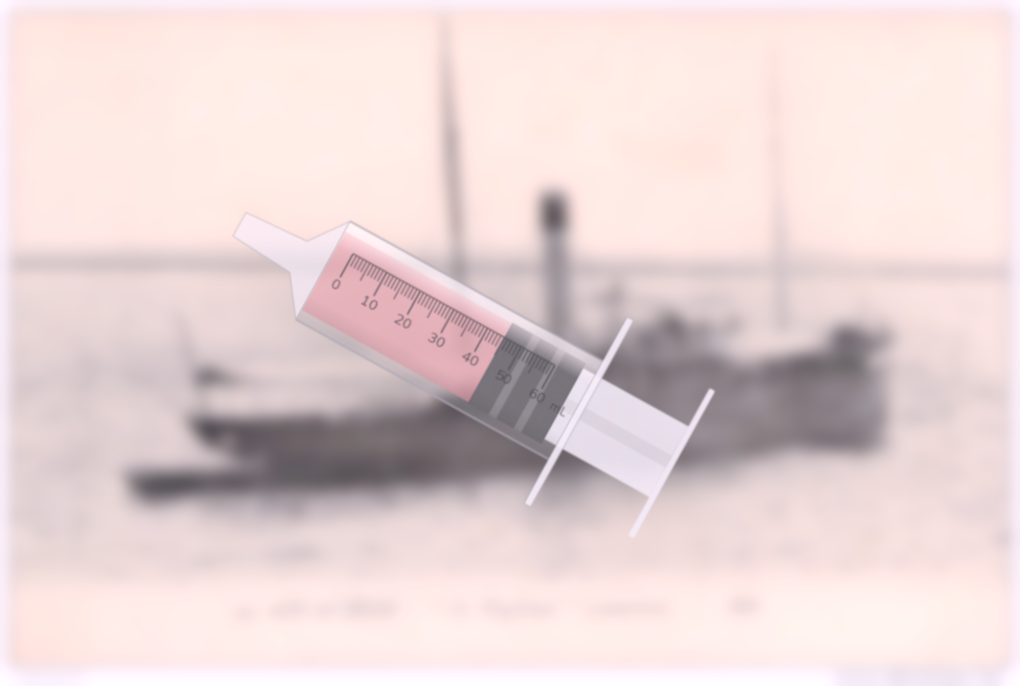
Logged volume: 45,mL
